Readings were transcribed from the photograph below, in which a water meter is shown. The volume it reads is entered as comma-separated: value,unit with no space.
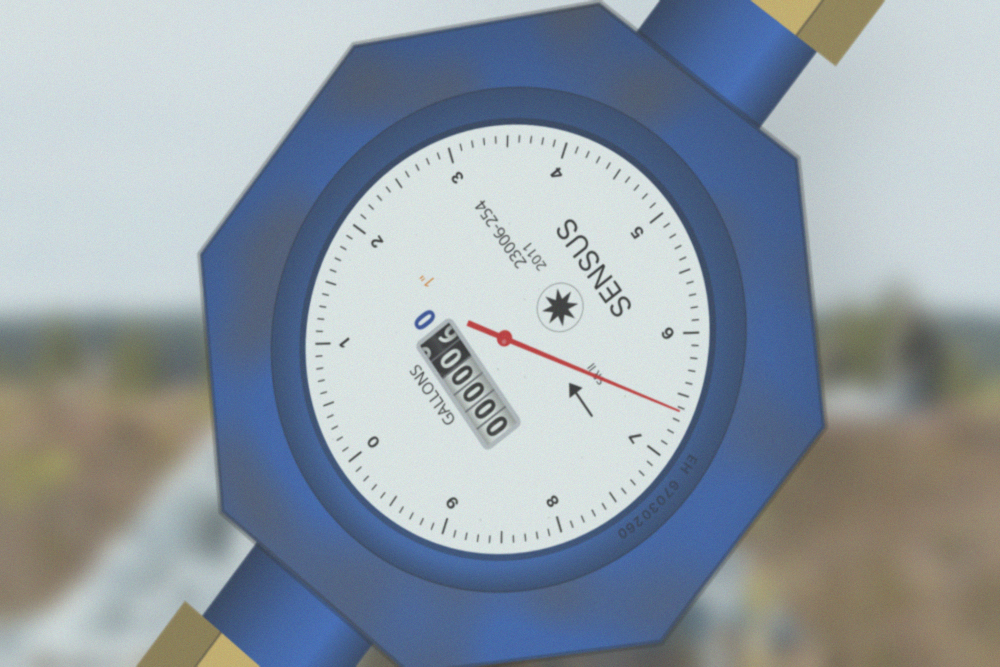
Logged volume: 56.6,gal
